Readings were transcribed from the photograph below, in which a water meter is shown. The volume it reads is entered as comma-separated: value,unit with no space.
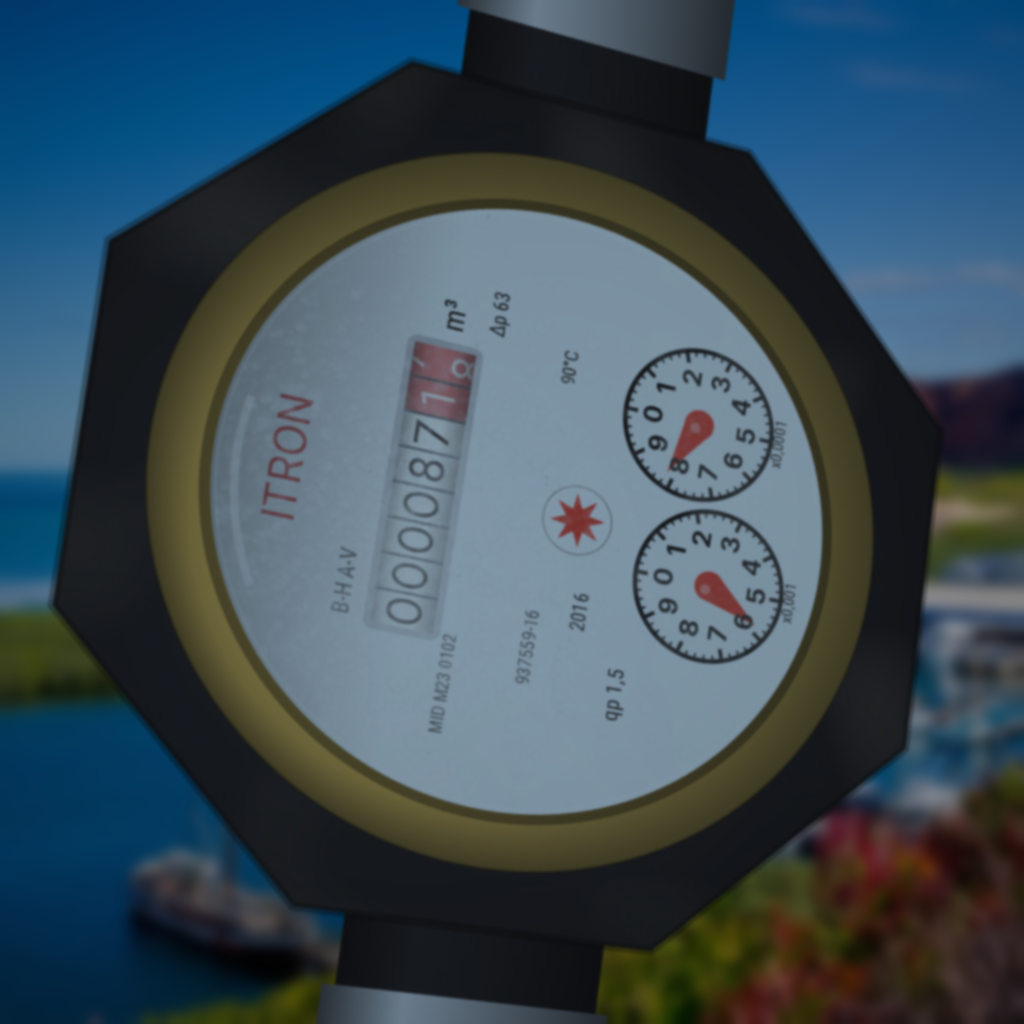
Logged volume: 87.1758,m³
